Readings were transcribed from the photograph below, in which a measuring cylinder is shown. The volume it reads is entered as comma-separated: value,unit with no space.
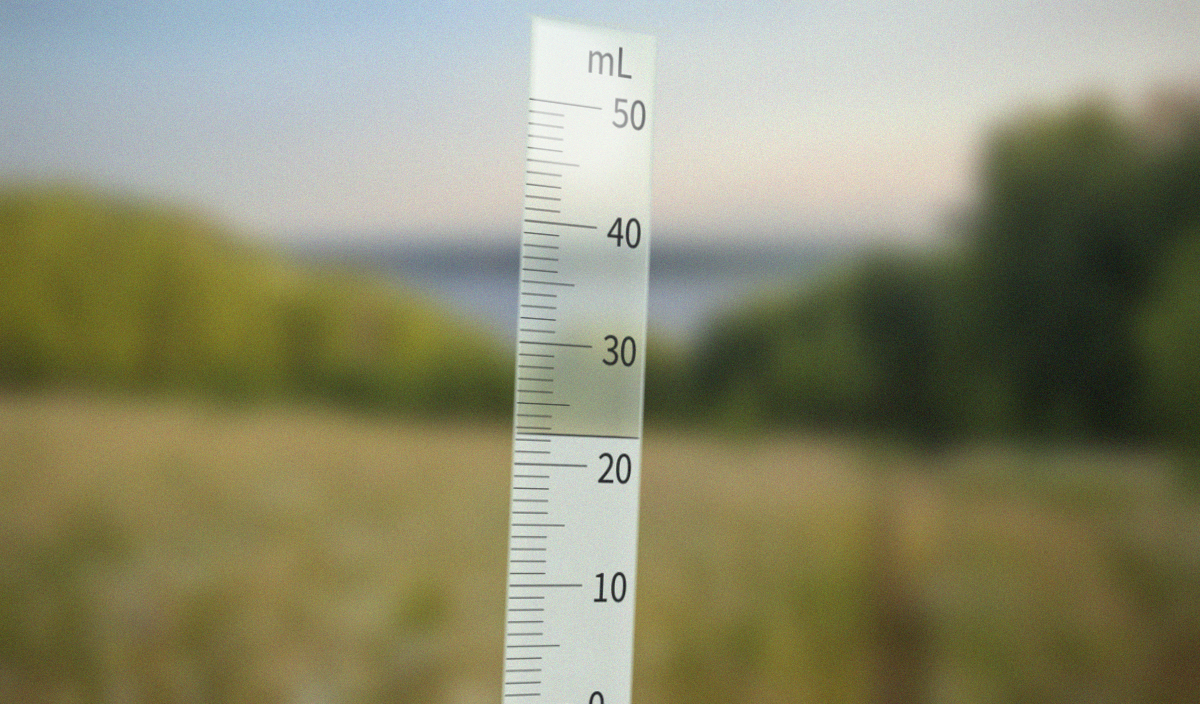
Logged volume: 22.5,mL
